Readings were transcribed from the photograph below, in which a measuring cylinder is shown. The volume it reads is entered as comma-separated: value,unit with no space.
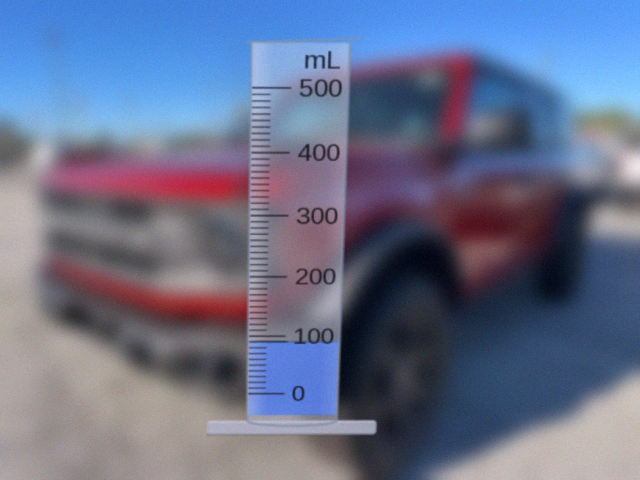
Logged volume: 90,mL
